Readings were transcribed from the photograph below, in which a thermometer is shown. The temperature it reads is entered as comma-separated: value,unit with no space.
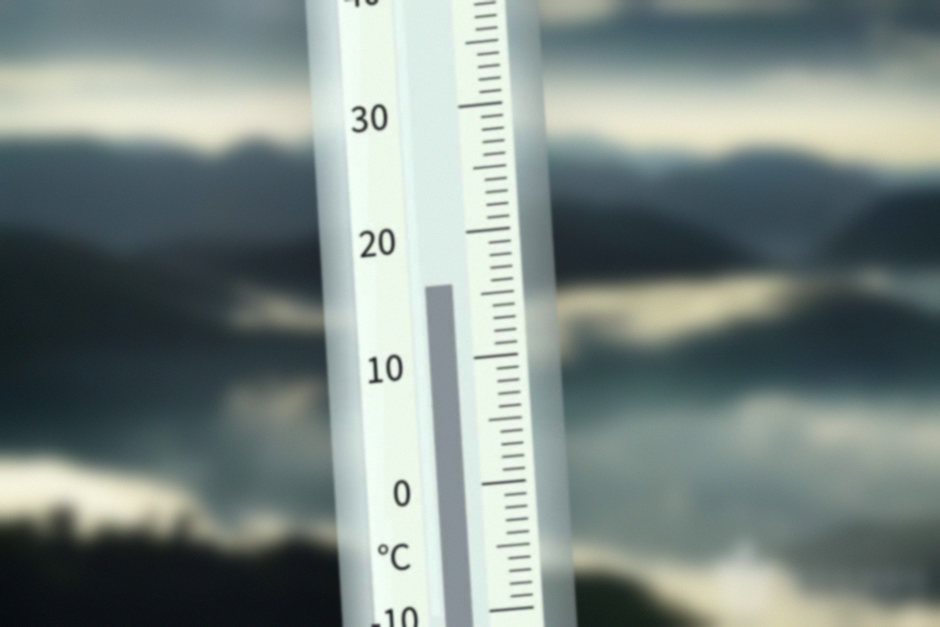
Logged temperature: 16,°C
